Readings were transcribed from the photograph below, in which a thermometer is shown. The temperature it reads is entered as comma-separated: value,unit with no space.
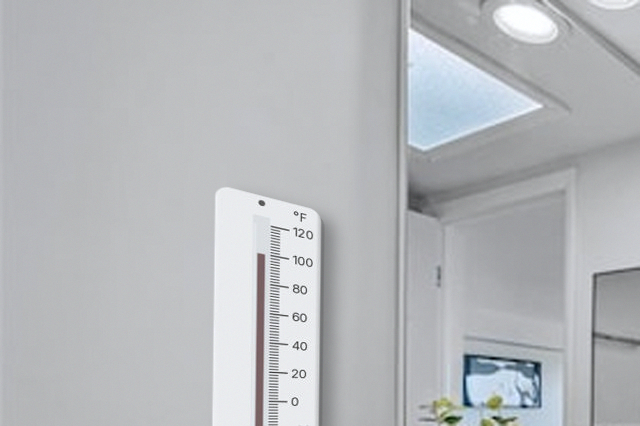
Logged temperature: 100,°F
